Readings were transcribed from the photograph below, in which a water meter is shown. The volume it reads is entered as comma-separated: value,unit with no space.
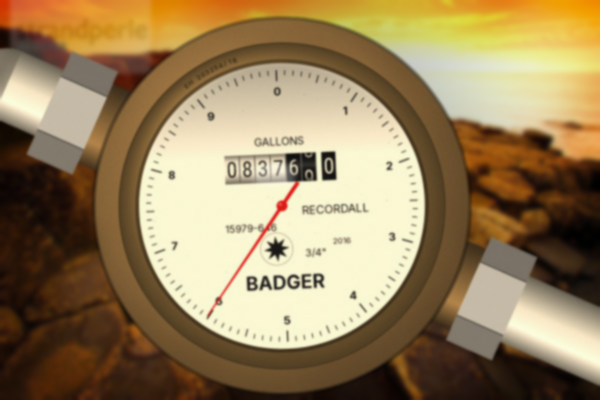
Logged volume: 837686.0,gal
